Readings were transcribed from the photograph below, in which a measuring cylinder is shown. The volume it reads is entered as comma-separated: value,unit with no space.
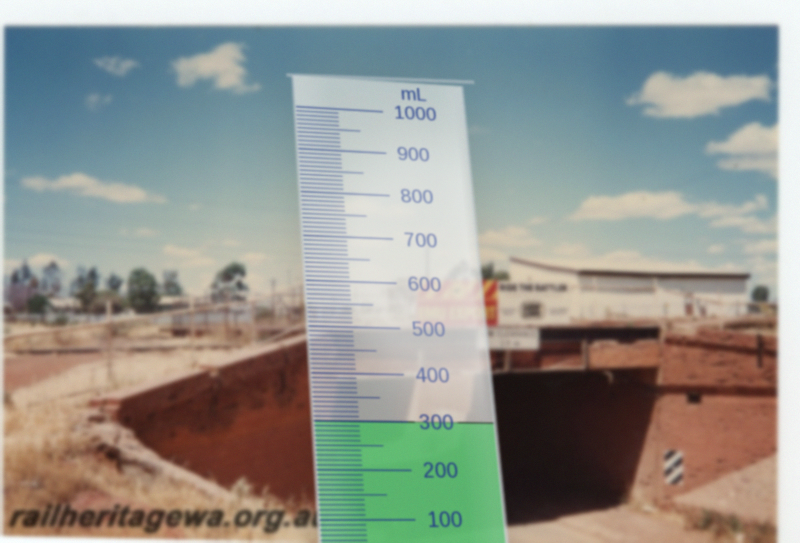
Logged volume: 300,mL
